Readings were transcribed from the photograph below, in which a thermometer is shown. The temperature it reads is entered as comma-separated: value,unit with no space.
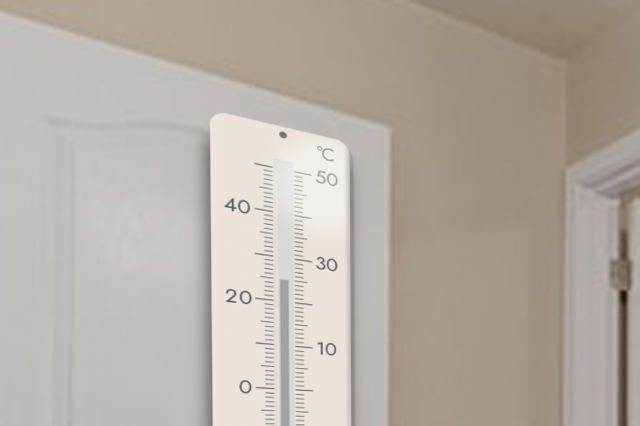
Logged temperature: 25,°C
